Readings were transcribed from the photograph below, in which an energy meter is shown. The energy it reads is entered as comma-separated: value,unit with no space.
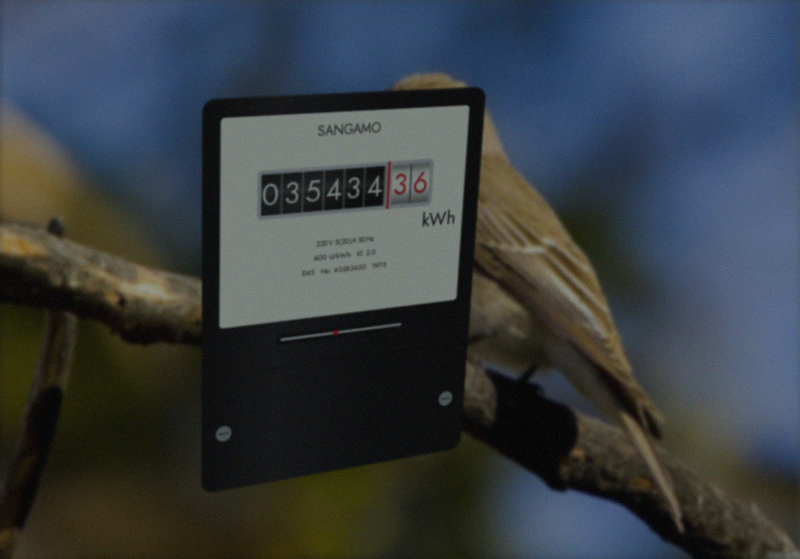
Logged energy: 35434.36,kWh
